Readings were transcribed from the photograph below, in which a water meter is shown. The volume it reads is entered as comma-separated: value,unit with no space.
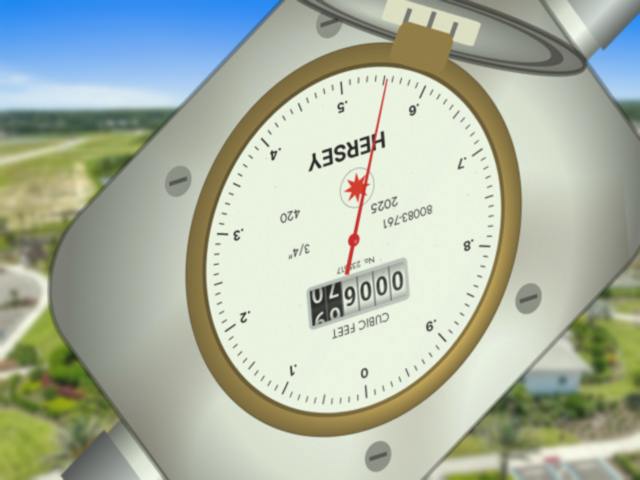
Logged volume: 669.55,ft³
